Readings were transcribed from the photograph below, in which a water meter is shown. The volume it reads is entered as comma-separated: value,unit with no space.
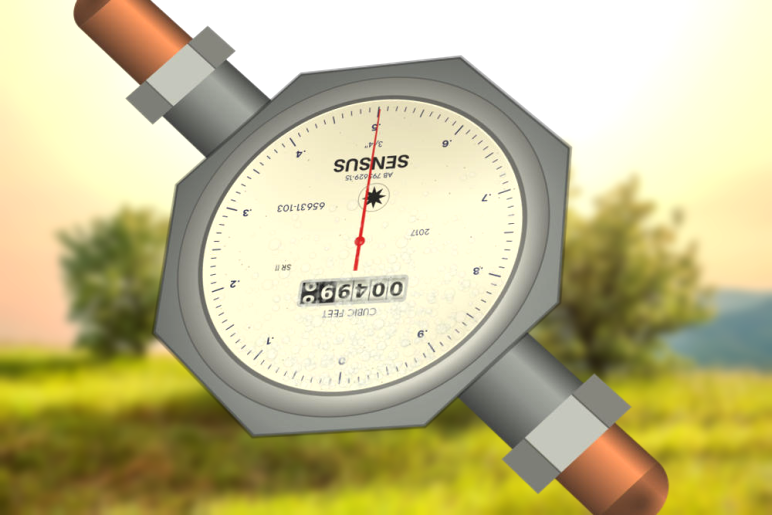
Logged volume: 4998.50,ft³
